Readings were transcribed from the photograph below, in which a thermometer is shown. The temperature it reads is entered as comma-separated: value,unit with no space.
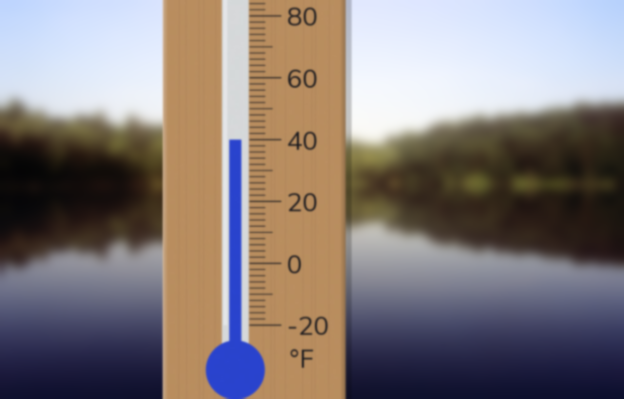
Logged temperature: 40,°F
